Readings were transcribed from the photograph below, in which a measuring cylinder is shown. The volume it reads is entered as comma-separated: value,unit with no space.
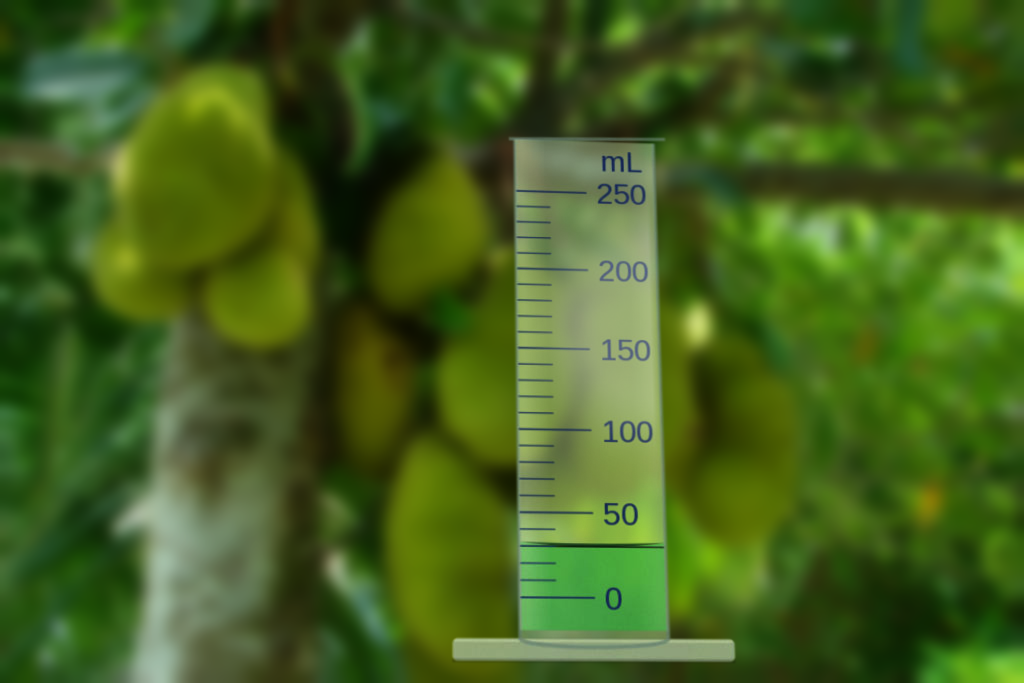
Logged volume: 30,mL
